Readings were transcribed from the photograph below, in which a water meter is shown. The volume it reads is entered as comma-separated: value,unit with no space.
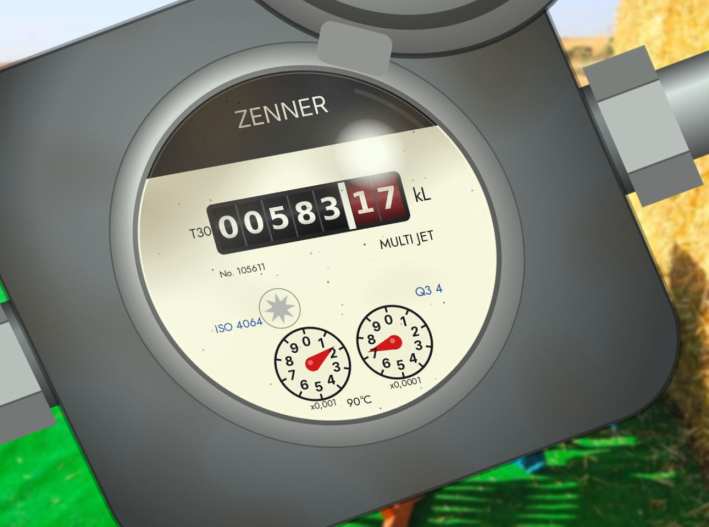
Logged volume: 583.1717,kL
